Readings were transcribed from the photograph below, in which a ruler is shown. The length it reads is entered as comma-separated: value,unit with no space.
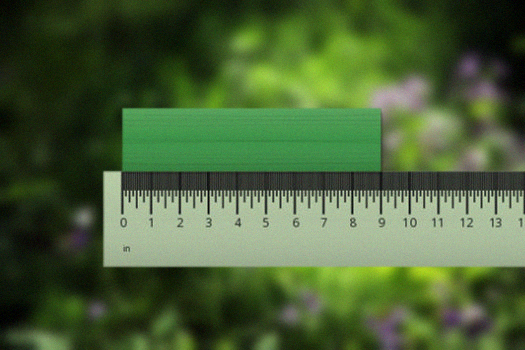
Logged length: 9,in
